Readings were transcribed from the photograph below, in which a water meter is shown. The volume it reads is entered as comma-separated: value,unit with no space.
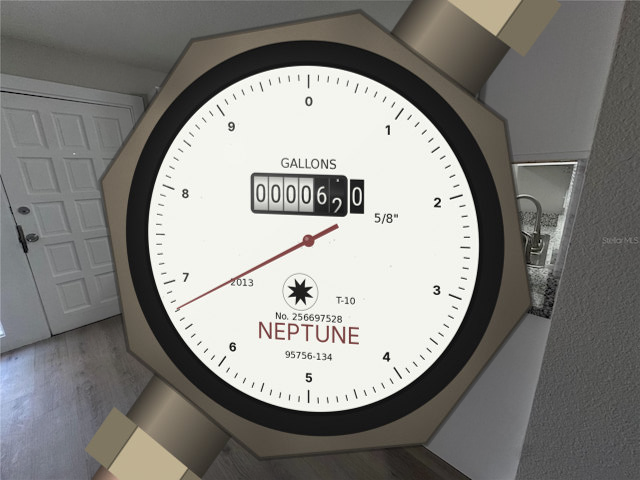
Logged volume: 616.7,gal
